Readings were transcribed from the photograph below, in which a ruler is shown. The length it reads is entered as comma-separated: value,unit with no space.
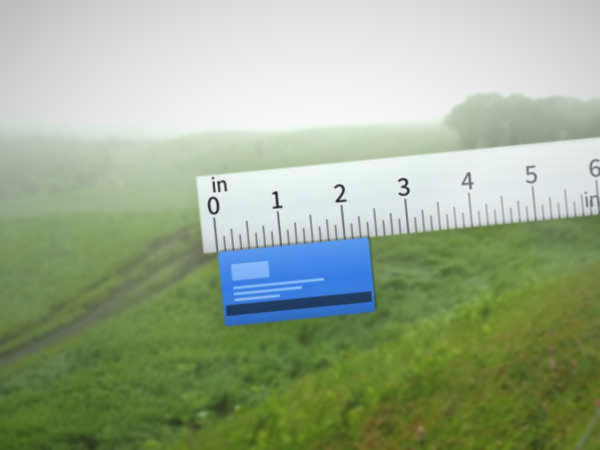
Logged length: 2.375,in
